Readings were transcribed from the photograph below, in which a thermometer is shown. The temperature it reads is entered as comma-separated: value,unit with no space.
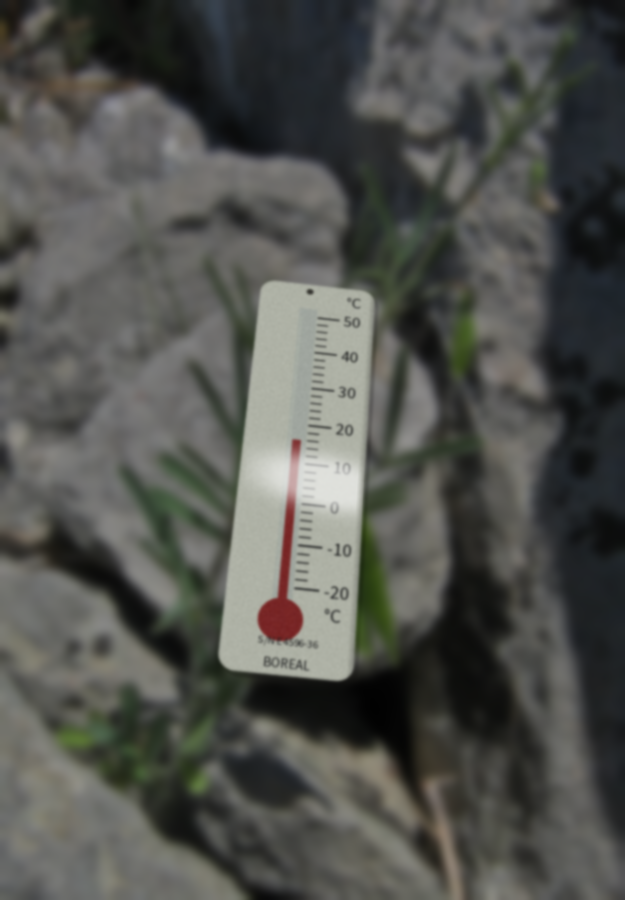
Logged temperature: 16,°C
